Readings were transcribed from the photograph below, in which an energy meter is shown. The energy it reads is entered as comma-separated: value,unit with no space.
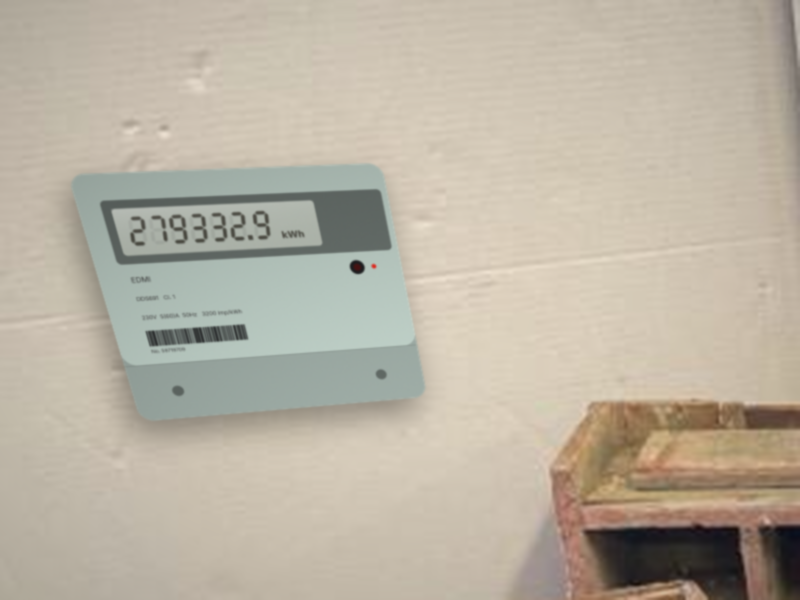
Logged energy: 279332.9,kWh
